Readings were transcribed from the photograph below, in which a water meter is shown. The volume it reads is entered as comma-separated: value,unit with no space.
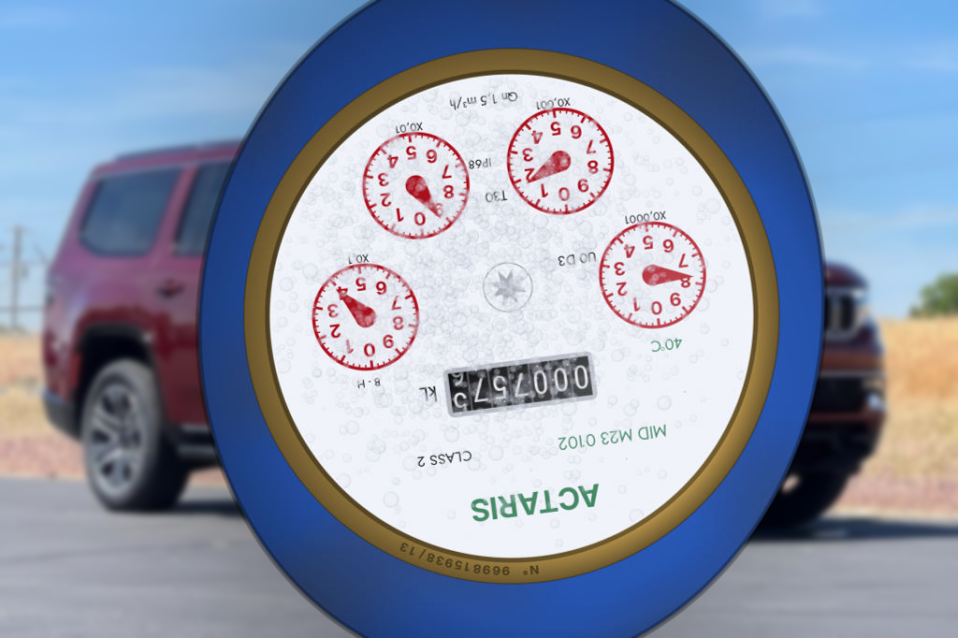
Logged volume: 7575.3917,kL
